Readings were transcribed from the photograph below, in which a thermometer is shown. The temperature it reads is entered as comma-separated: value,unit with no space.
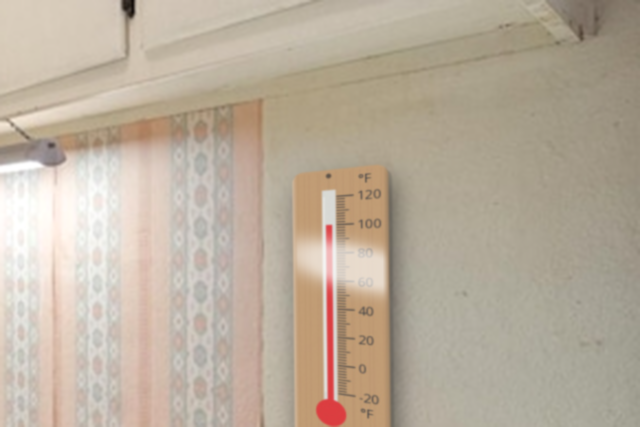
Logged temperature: 100,°F
